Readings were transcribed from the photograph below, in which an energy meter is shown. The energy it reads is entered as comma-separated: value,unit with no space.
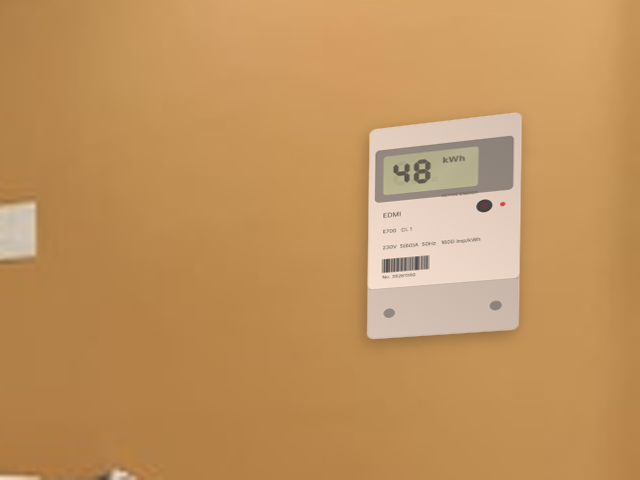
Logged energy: 48,kWh
